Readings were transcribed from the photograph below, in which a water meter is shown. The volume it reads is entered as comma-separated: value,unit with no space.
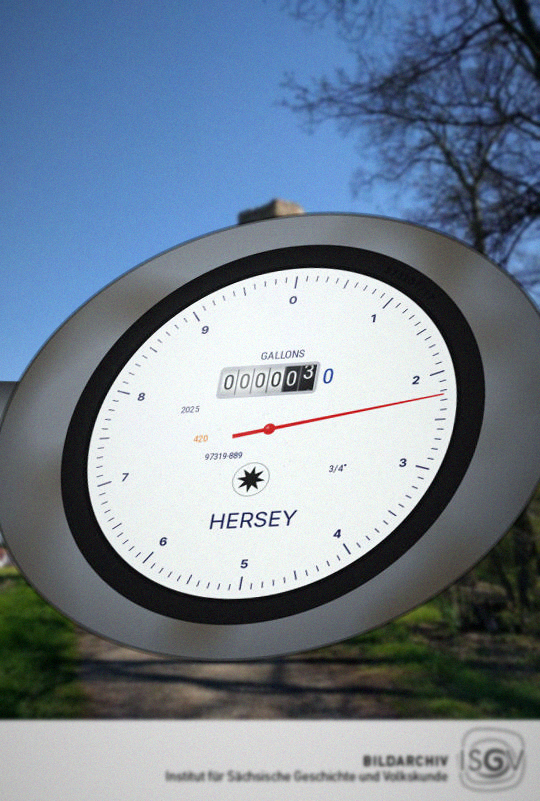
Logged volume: 32.2,gal
